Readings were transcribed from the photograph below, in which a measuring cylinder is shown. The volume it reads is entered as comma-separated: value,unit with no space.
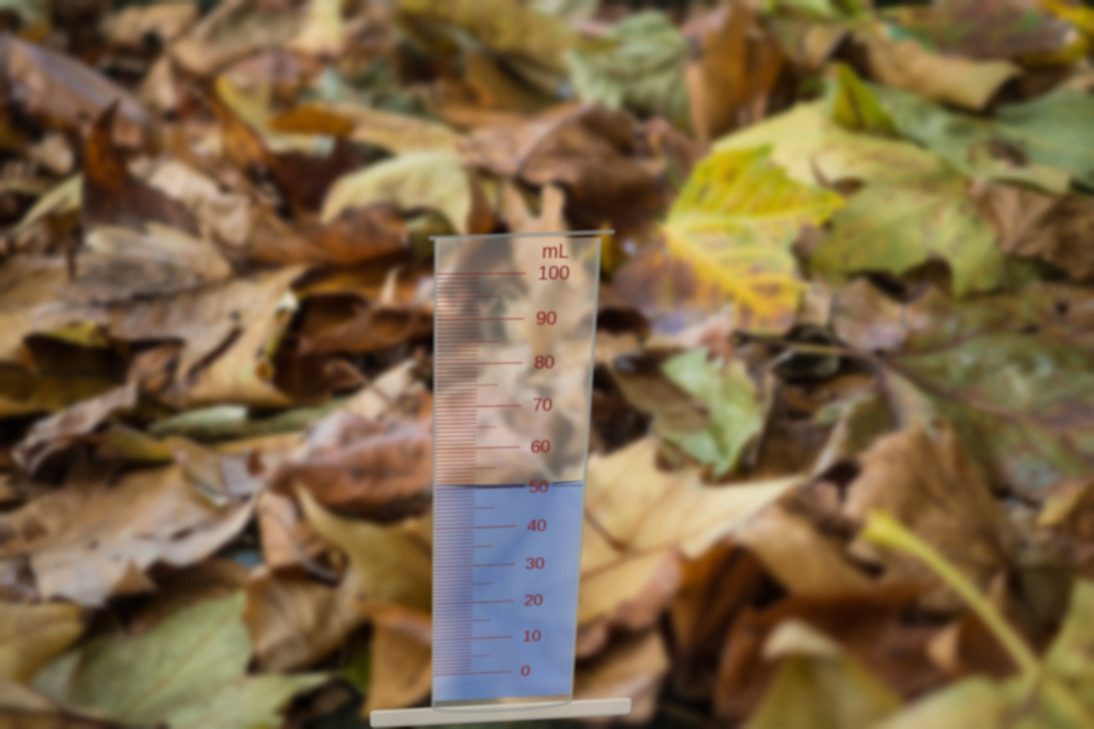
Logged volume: 50,mL
